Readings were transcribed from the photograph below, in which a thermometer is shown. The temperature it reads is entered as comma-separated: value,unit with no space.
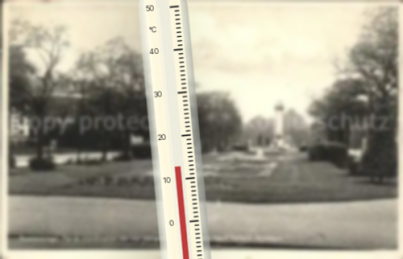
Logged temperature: 13,°C
